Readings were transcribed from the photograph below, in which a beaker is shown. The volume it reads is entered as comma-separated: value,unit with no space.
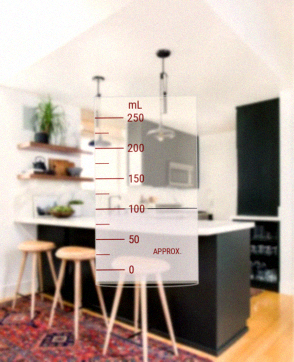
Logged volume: 100,mL
